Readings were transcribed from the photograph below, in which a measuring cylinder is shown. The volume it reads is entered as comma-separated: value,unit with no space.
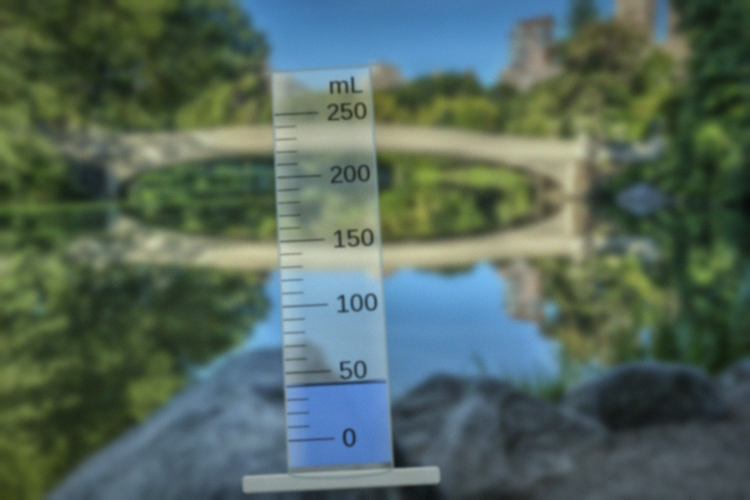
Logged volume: 40,mL
